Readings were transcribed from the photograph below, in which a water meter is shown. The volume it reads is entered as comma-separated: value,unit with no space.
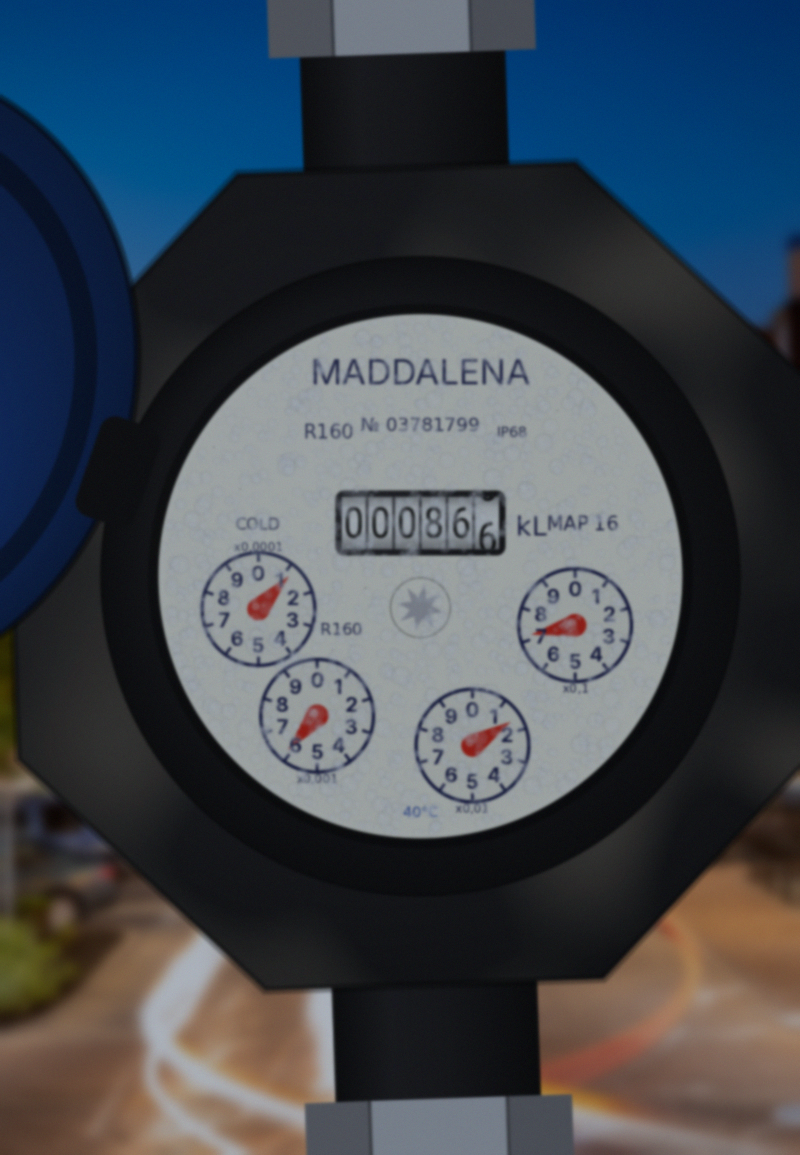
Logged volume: 865.7161,kL
